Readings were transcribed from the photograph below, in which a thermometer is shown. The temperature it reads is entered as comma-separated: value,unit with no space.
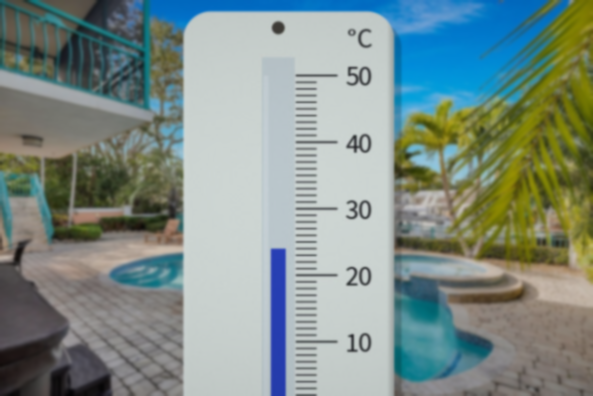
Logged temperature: 24,°C
